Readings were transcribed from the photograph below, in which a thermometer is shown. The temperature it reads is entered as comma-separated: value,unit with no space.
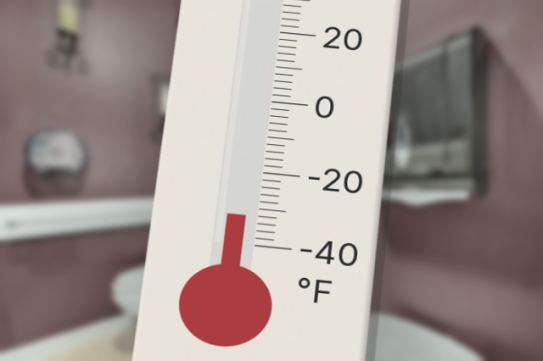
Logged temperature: -32,°F
